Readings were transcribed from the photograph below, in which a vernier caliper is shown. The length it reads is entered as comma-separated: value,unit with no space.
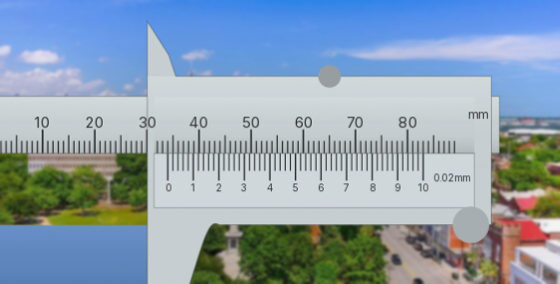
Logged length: 34.0,mm
